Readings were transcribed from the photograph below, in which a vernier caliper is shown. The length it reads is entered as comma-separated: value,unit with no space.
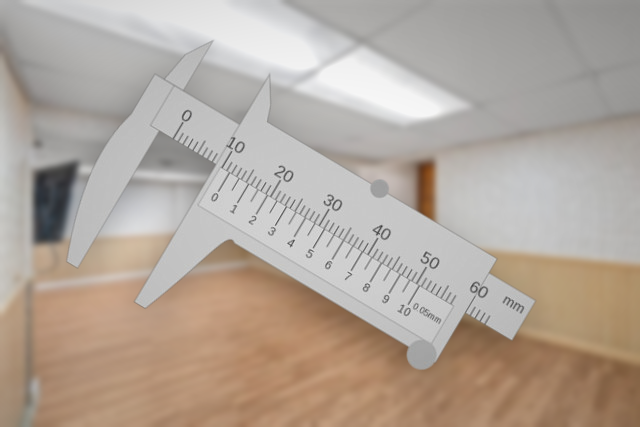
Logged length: 11.6,mm
